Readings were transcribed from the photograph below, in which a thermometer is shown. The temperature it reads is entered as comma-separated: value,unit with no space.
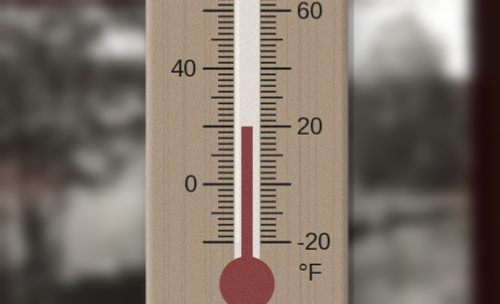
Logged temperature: 20,°F
